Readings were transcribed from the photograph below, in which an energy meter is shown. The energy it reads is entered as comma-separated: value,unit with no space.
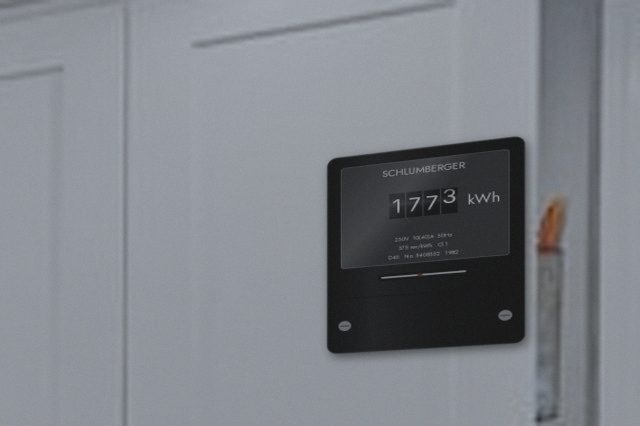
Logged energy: 1773,kWh
